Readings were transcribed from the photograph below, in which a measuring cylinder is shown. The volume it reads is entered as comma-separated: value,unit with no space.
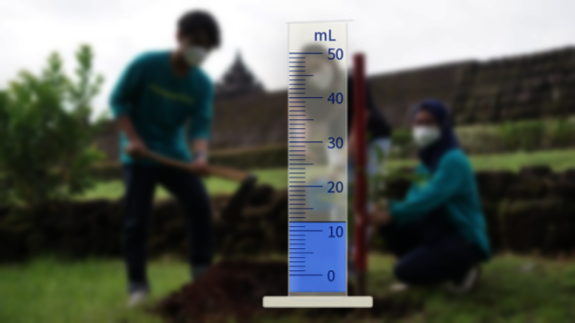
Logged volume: 12,mL
